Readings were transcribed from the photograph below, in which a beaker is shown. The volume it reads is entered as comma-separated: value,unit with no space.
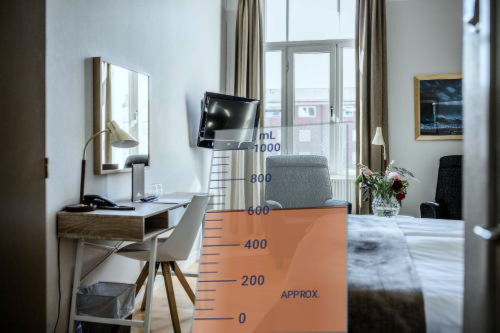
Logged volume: 600,mL
